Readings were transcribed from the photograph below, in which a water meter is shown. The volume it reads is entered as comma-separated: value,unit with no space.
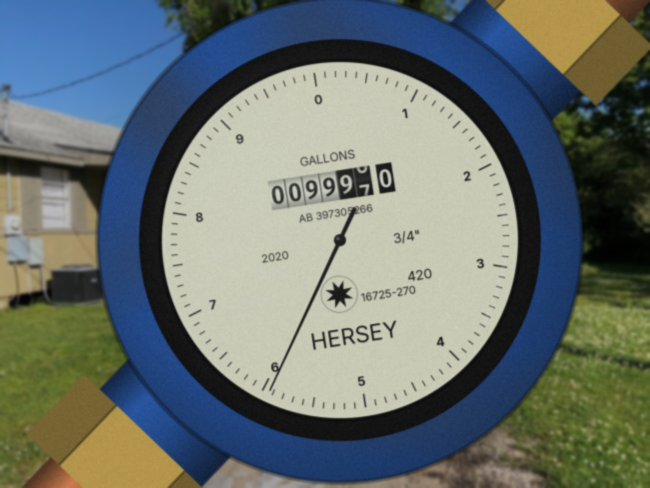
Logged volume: 99965.9,gal
